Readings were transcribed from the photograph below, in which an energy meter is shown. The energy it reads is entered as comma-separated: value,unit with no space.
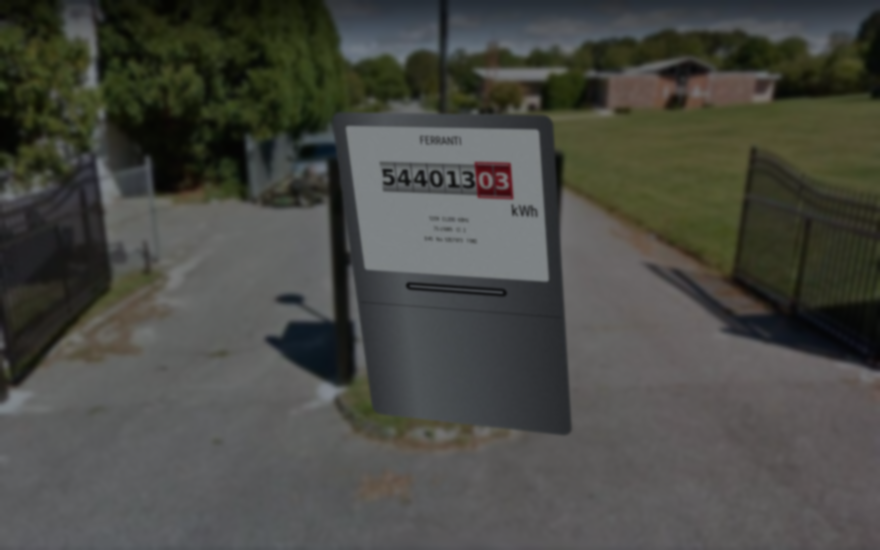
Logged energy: 544013.03,kWh
